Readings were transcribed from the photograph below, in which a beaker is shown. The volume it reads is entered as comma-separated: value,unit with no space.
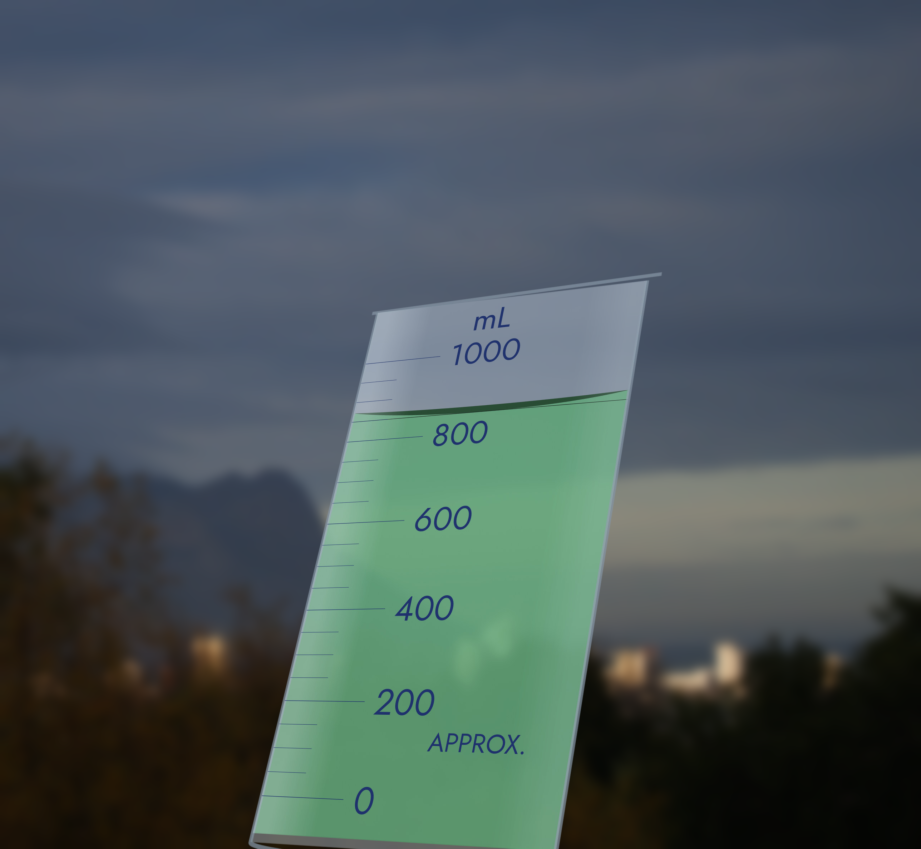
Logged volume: 850,mL
